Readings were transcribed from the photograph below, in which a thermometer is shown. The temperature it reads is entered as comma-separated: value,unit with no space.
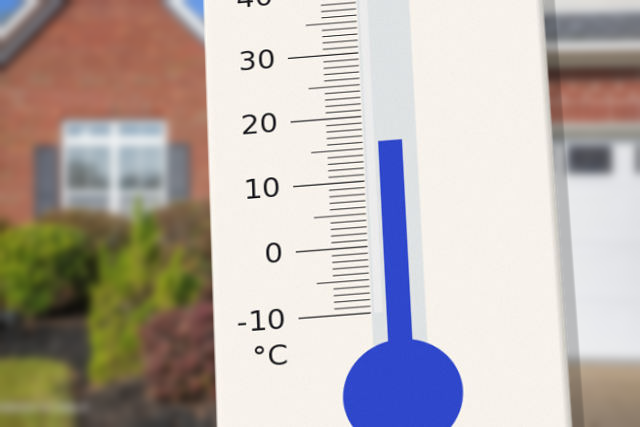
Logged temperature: 16,°C
